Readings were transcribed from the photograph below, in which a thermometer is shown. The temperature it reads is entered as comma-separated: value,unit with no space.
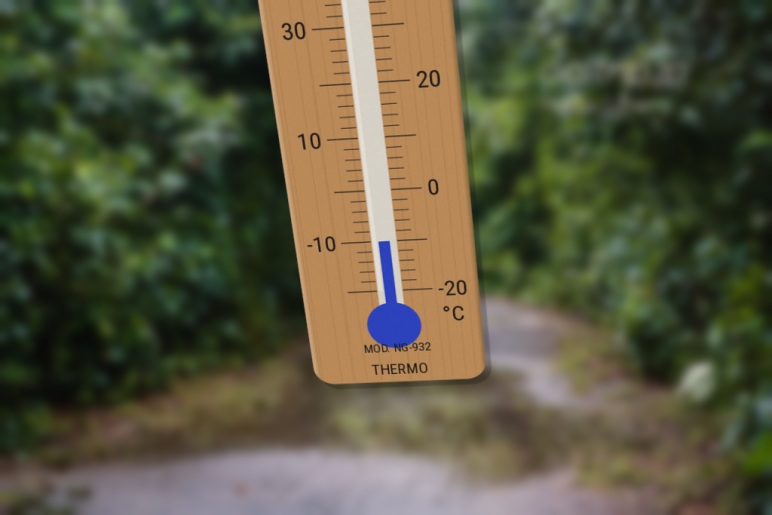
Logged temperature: -10,°C
